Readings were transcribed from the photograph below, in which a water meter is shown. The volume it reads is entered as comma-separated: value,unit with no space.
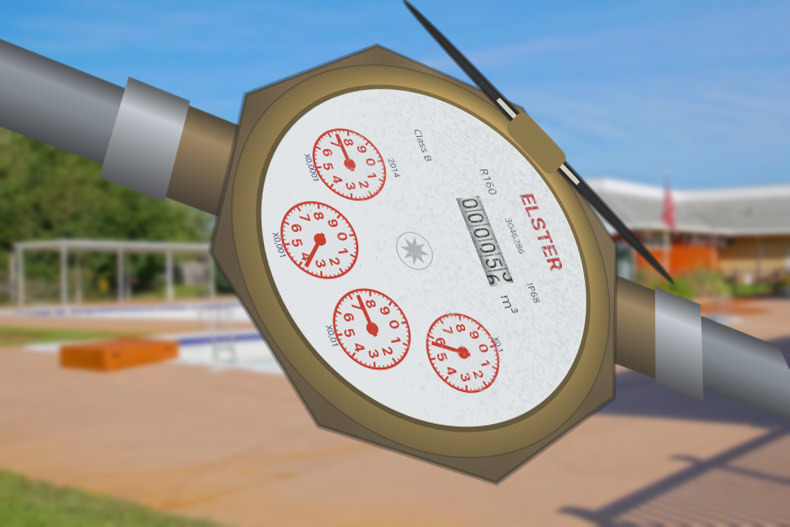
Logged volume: 55.5737,m³
